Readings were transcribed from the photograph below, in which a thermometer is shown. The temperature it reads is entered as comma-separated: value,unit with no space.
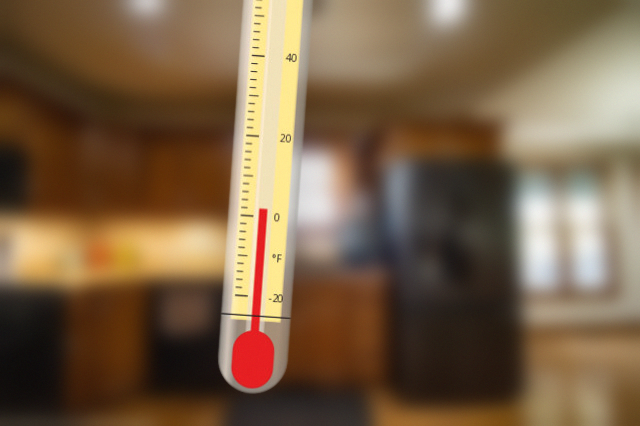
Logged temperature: 2,°F
